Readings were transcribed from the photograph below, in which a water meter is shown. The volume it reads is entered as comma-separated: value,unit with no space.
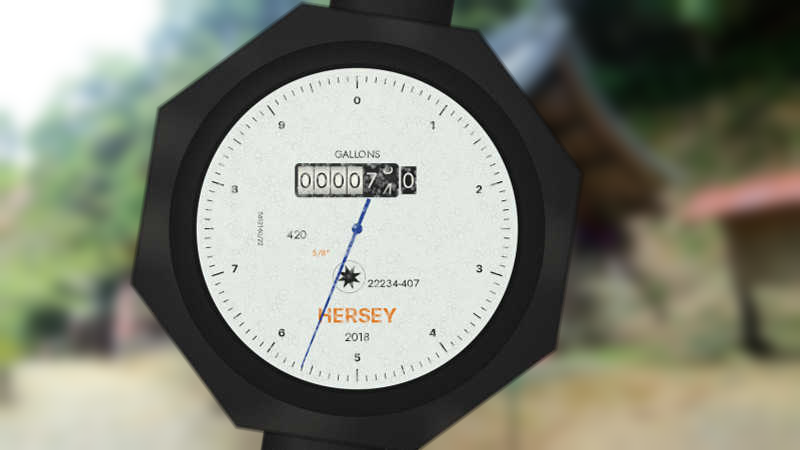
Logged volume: 735.6,gal
